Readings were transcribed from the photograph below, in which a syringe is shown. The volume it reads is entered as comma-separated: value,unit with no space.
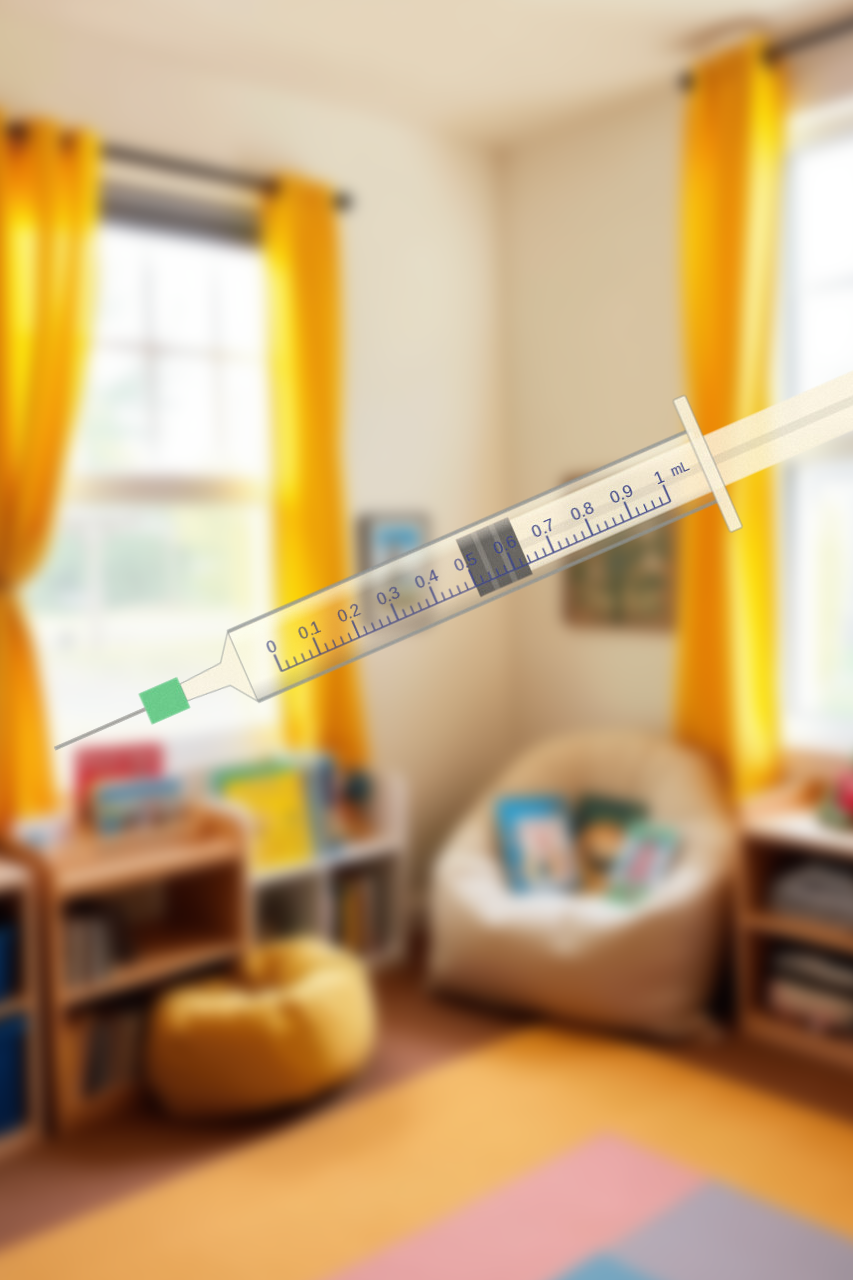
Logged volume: 0.5,mL
